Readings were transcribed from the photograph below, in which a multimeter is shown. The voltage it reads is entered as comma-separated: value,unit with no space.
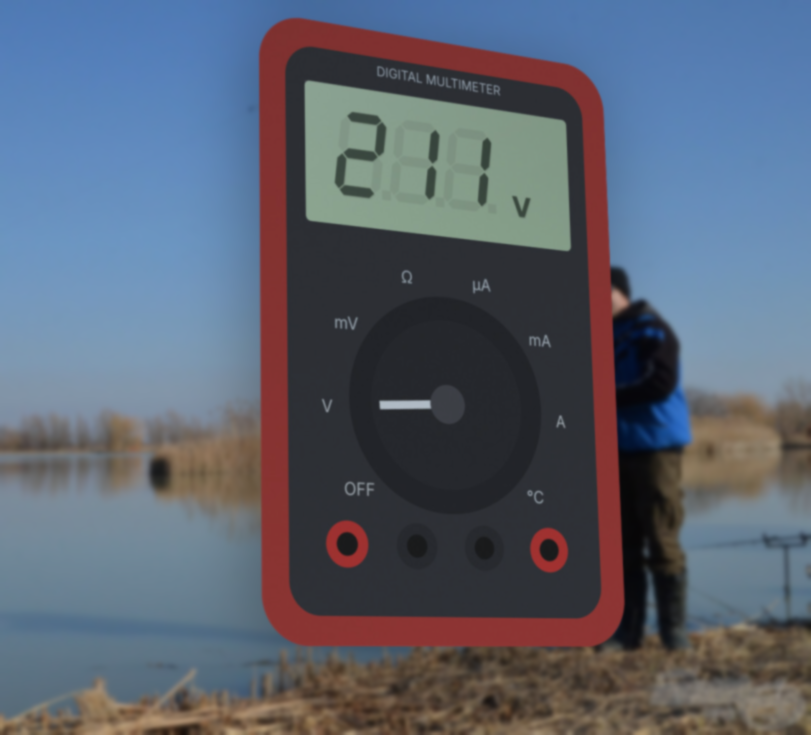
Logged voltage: 211,V
